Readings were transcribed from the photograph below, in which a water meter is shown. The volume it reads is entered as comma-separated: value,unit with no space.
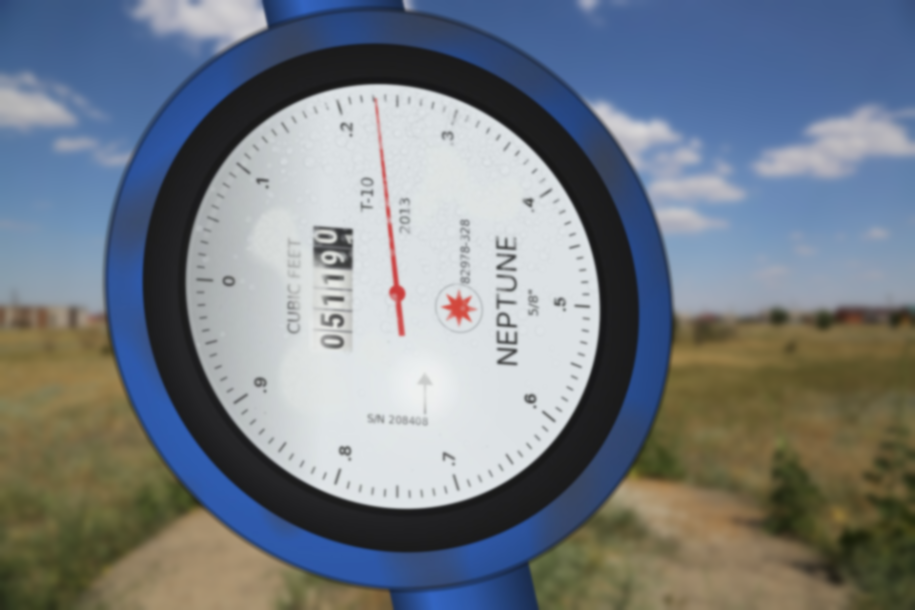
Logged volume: 51190.23,ft³
